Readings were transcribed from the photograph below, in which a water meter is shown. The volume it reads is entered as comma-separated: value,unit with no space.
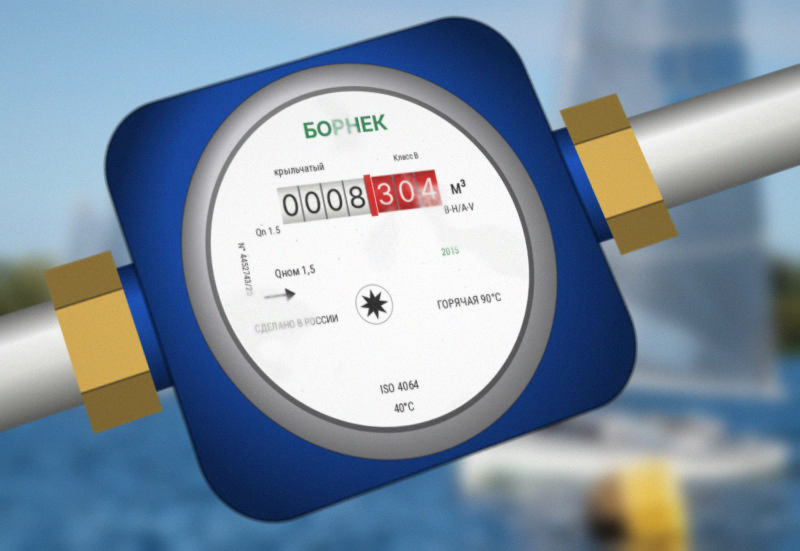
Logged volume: 8.304,m³
